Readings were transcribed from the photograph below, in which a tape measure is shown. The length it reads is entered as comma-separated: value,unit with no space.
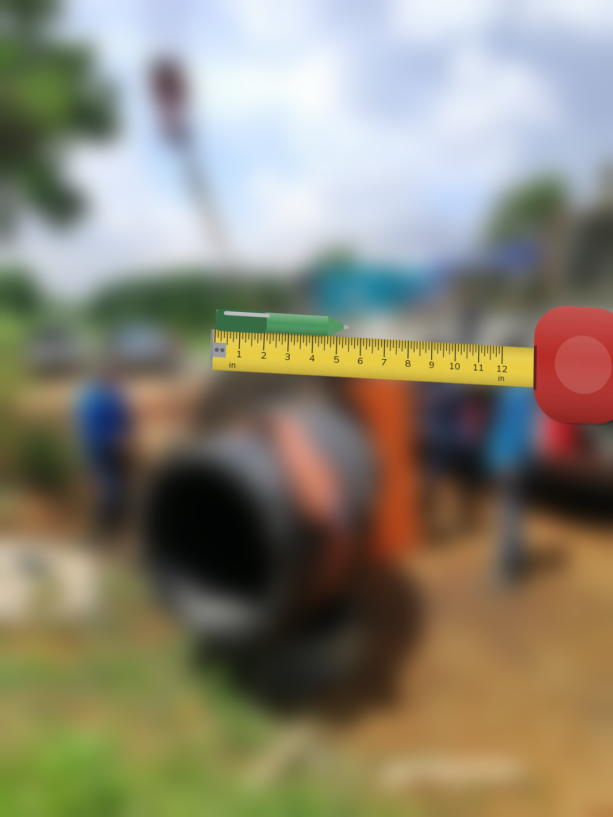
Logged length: 5.5,in
